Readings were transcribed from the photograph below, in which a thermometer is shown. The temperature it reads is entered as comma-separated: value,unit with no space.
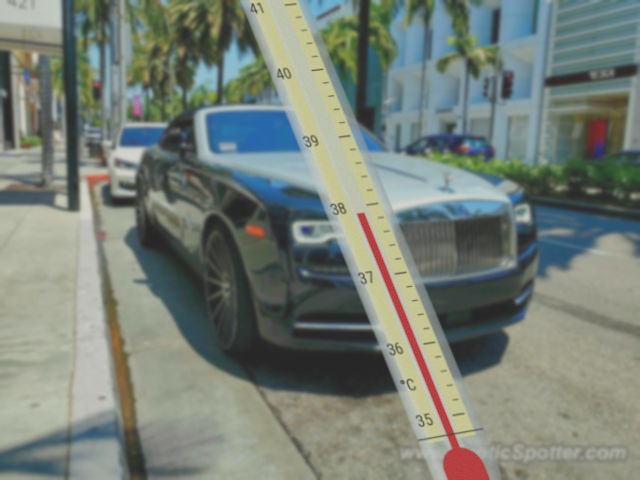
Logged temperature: 37.9,°C
